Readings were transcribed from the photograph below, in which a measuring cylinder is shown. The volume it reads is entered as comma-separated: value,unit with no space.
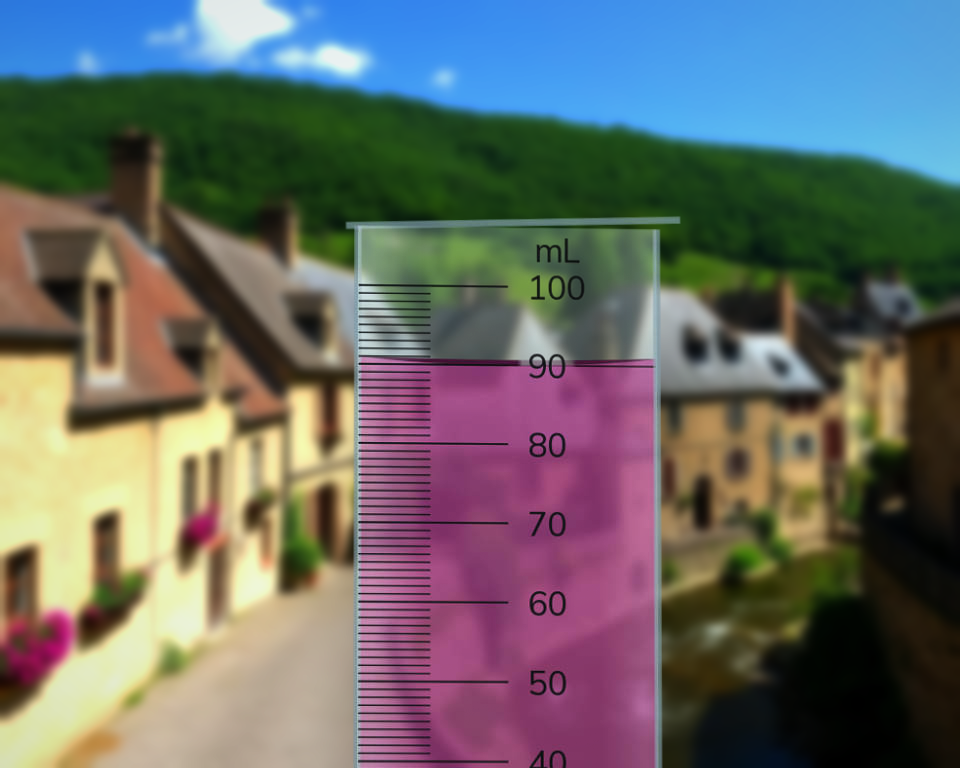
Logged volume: 90,mL
